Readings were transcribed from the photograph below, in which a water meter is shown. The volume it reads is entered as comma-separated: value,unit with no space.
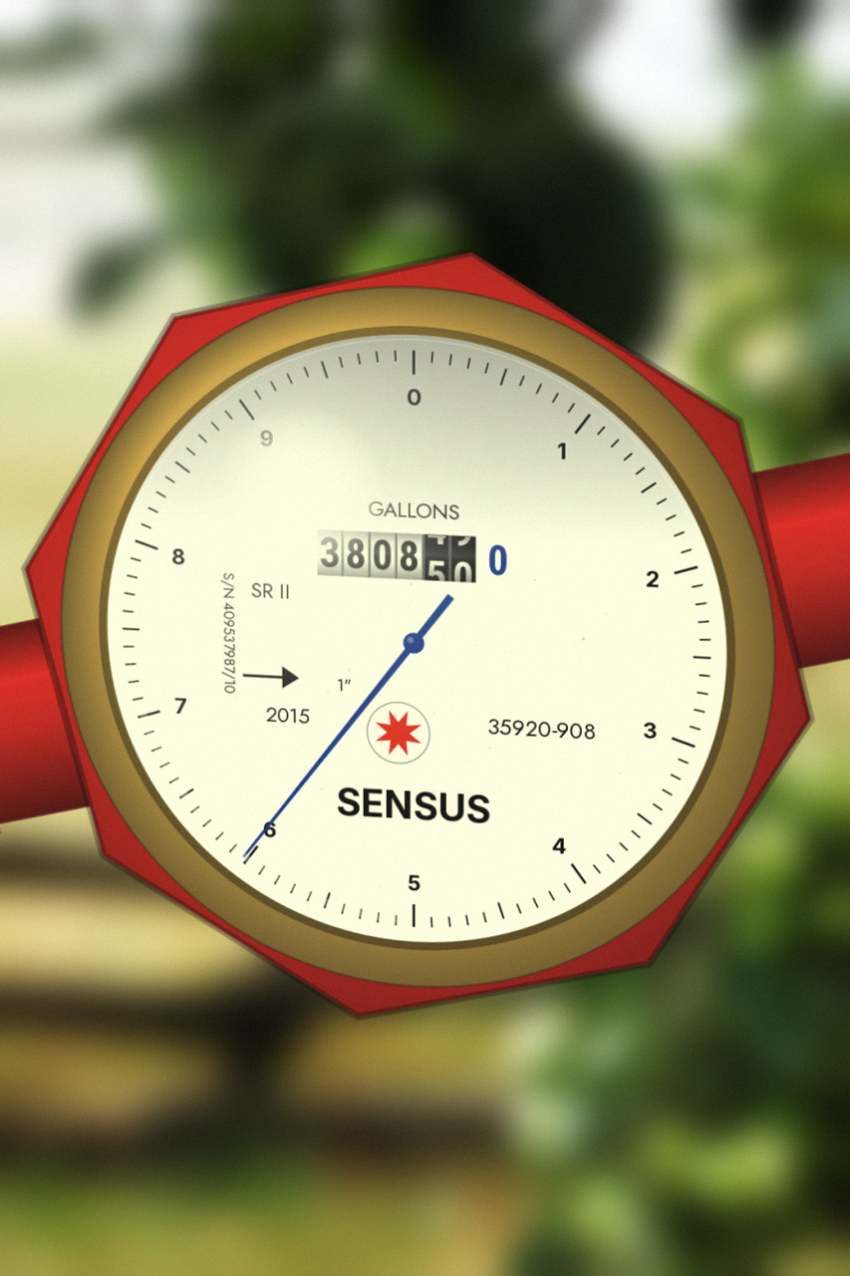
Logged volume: 3808496.0,gal
